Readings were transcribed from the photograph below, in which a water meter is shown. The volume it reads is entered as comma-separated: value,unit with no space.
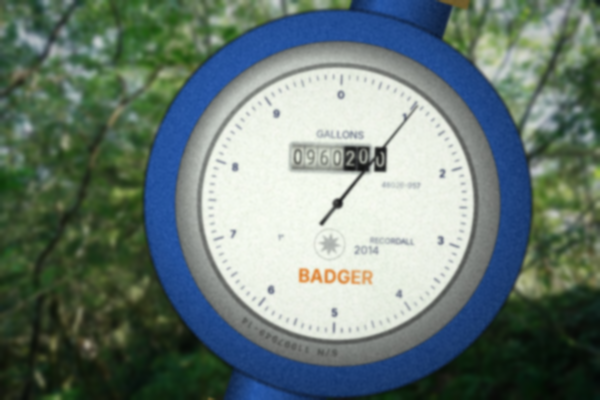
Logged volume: 960201.0,gal
